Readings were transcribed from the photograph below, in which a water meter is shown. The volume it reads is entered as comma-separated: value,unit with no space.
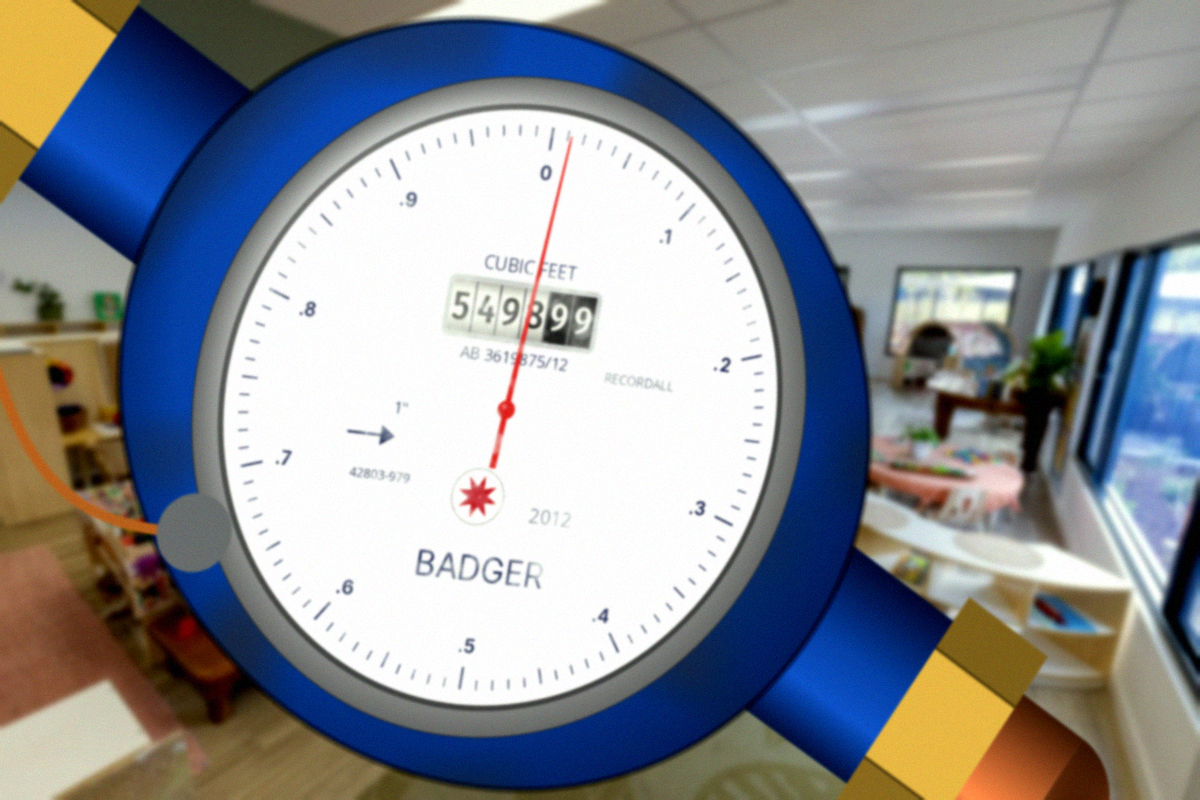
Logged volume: 549899.01,ft³
